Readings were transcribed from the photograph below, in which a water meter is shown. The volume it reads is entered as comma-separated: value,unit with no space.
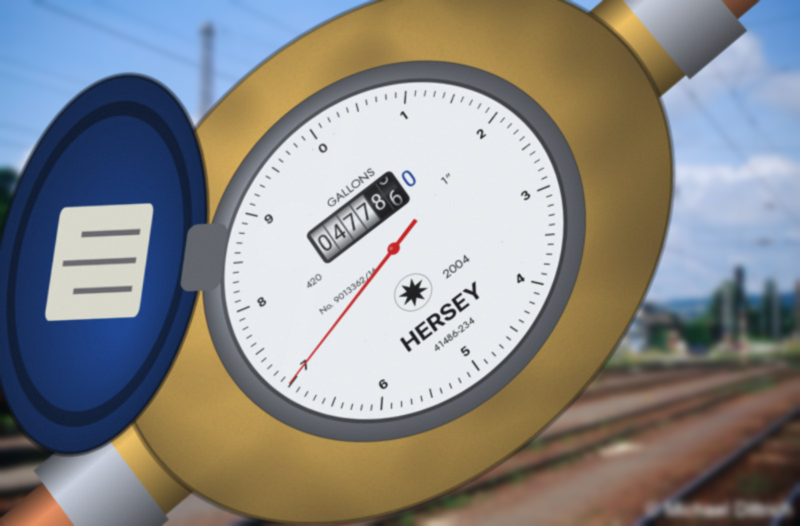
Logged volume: 477857.0,gal
